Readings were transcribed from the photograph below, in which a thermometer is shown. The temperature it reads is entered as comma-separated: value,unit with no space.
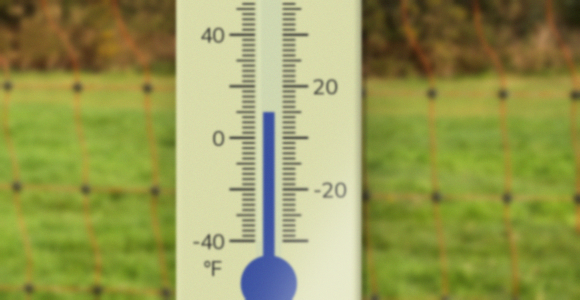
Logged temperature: 10,°F
